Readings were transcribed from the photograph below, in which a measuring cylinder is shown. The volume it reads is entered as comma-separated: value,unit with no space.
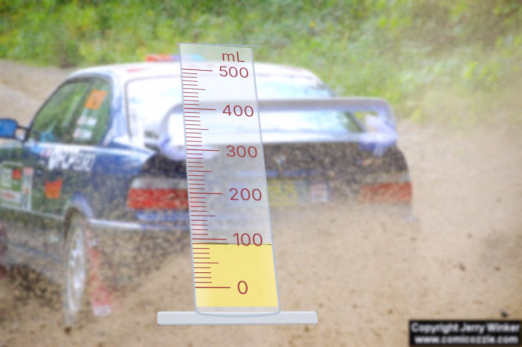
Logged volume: 90,mL
